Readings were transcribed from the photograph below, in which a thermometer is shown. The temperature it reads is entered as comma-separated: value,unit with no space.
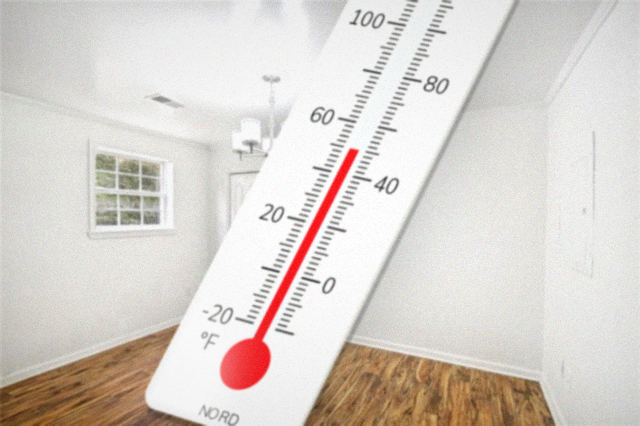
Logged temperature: 50,°F
